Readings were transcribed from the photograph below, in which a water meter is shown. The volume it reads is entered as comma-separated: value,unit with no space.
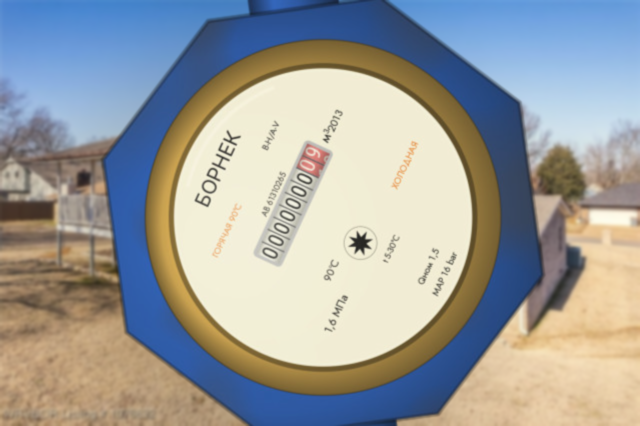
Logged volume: 0.09,m³
